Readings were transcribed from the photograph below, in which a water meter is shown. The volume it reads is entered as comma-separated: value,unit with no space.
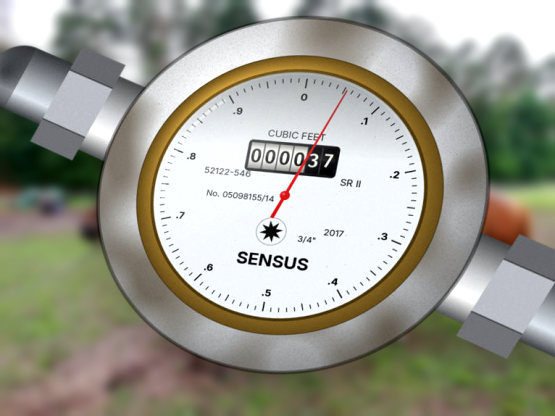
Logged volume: 37.05,ft³
